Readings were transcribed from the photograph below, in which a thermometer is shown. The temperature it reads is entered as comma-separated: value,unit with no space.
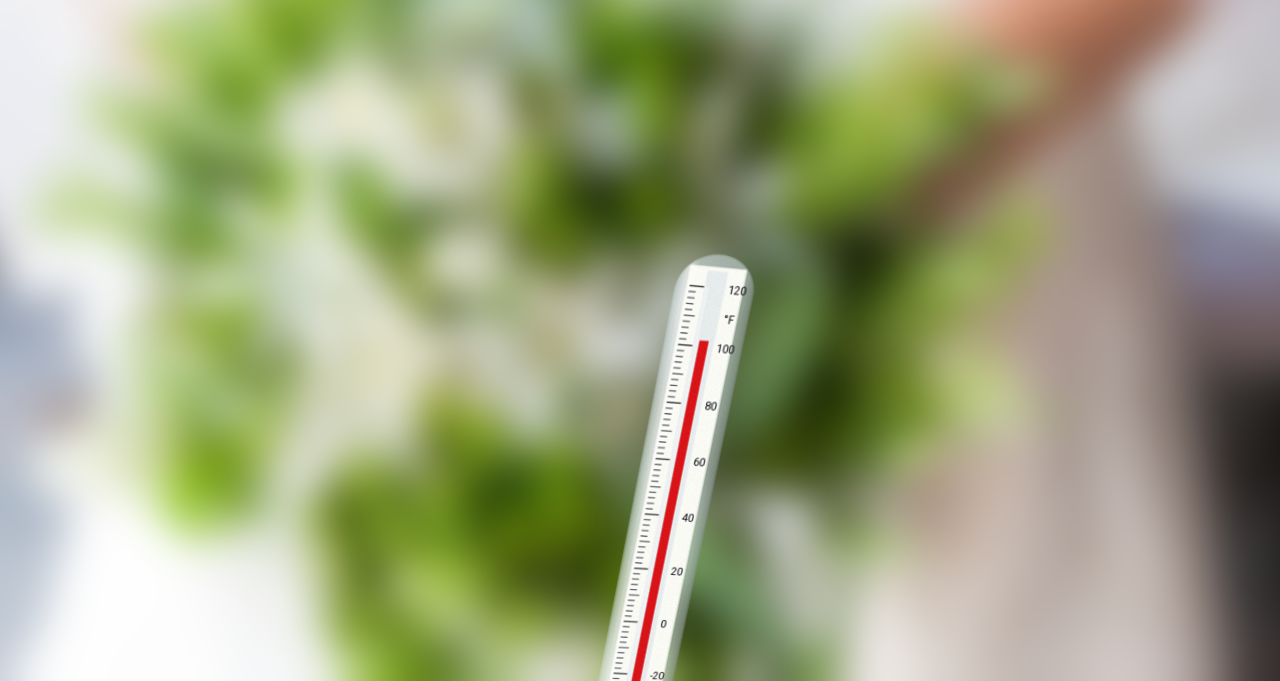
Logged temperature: 102,°F
